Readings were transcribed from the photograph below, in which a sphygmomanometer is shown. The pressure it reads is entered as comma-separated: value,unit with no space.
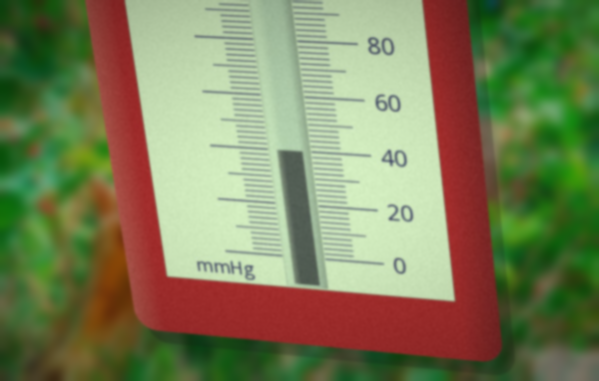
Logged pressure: 40,mmHg
